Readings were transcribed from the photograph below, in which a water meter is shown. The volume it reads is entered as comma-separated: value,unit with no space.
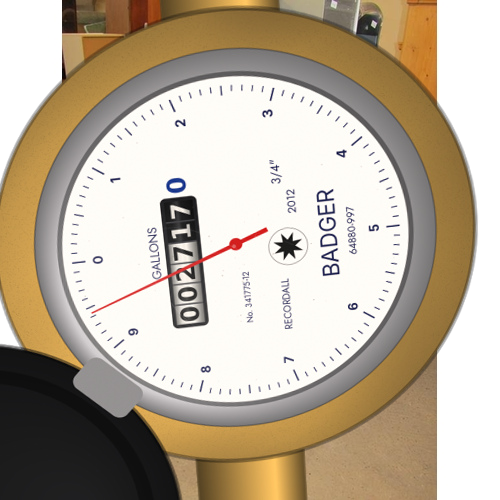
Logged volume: 27169.4,gal
